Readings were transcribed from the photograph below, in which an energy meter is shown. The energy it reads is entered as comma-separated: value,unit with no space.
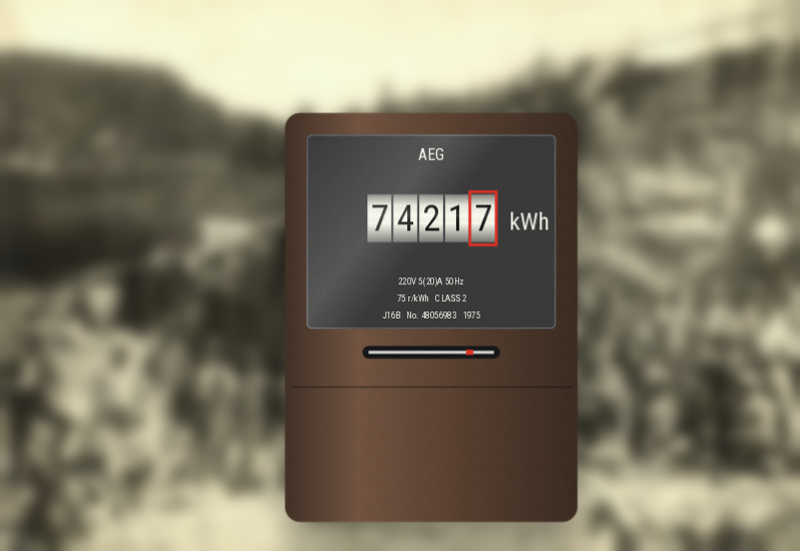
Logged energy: 7421.7,kWh
